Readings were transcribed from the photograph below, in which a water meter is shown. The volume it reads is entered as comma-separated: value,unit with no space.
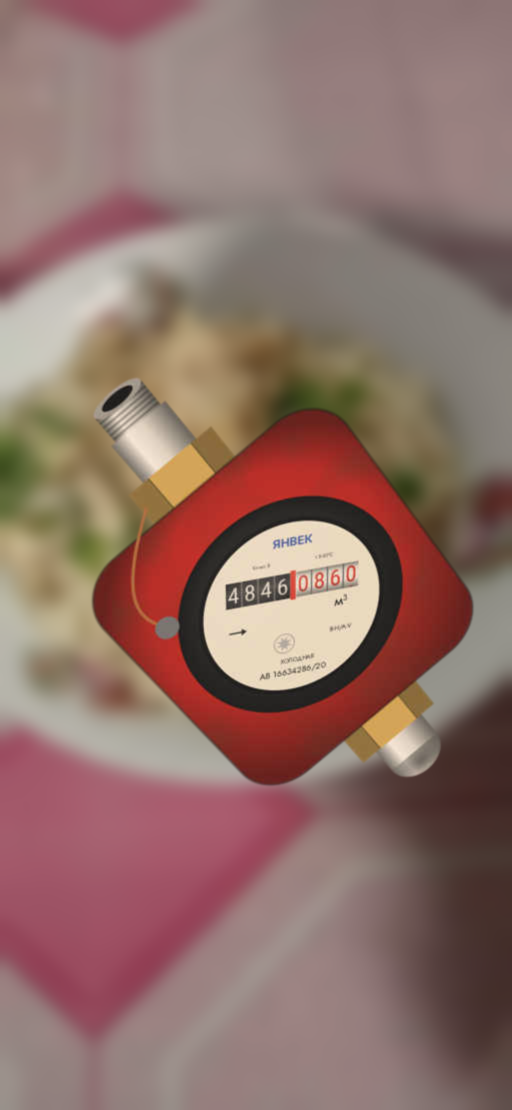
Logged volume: 4846.0860,m³
